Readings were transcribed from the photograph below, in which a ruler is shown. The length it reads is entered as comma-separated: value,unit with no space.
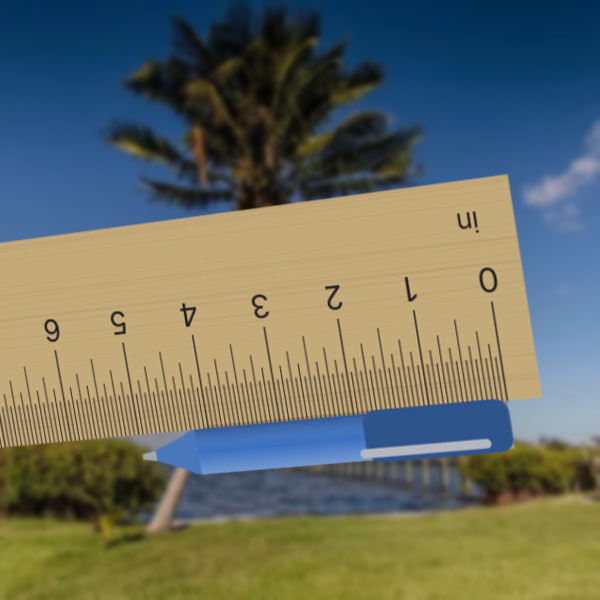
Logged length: 5,in
